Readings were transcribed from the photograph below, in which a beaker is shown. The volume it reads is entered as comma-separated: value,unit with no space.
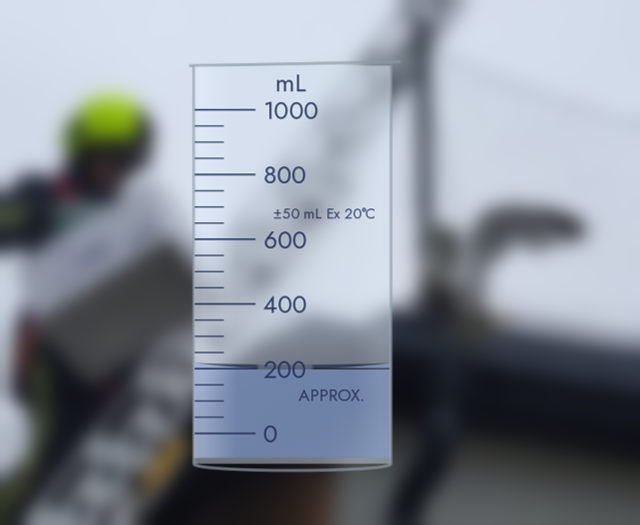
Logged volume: 200,mL
